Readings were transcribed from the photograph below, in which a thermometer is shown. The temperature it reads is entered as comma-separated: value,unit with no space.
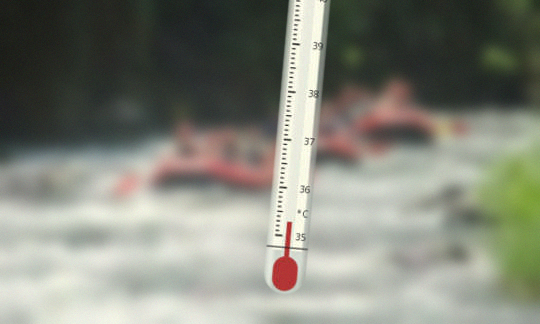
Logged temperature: 35.3,°C
